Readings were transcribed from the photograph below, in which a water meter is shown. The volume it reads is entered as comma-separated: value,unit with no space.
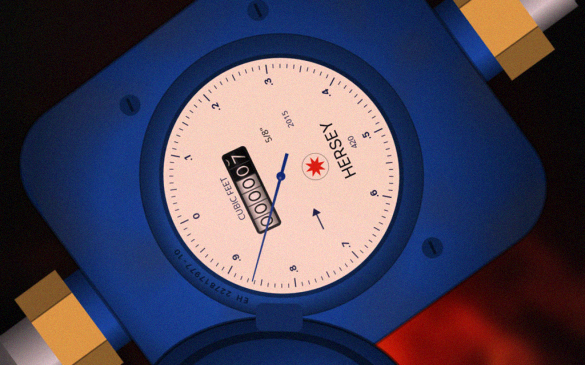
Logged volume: 6.86,ft³
